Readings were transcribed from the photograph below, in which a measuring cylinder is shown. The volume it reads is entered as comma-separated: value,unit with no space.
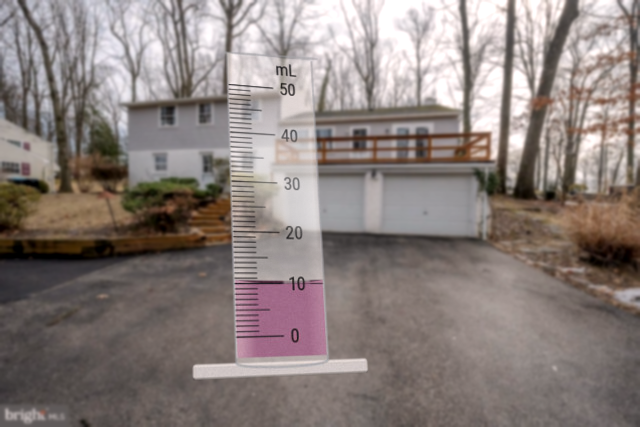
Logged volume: 10,mL
